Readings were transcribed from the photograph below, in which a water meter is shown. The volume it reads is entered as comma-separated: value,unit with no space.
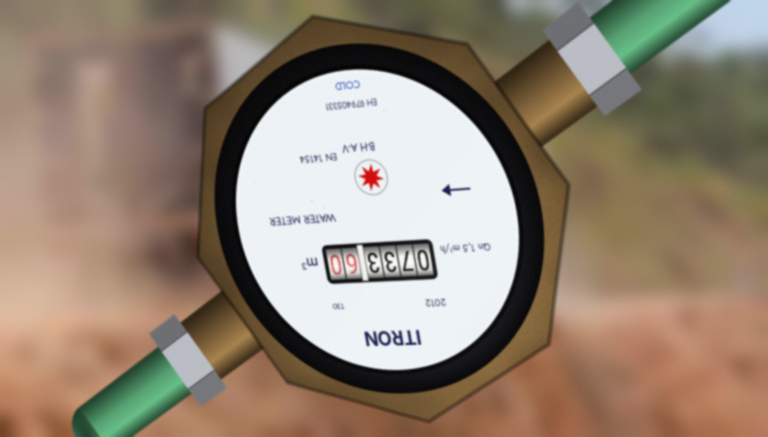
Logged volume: 733.60,m³
